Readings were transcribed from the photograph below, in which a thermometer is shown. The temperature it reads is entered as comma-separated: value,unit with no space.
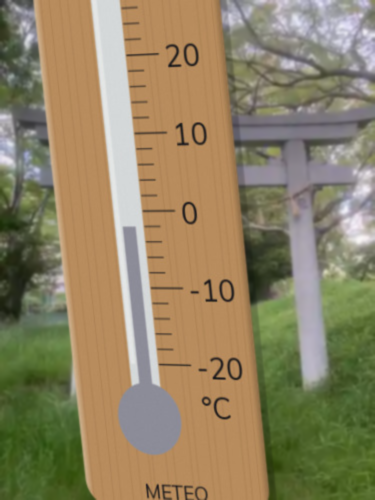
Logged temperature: -2,°C
